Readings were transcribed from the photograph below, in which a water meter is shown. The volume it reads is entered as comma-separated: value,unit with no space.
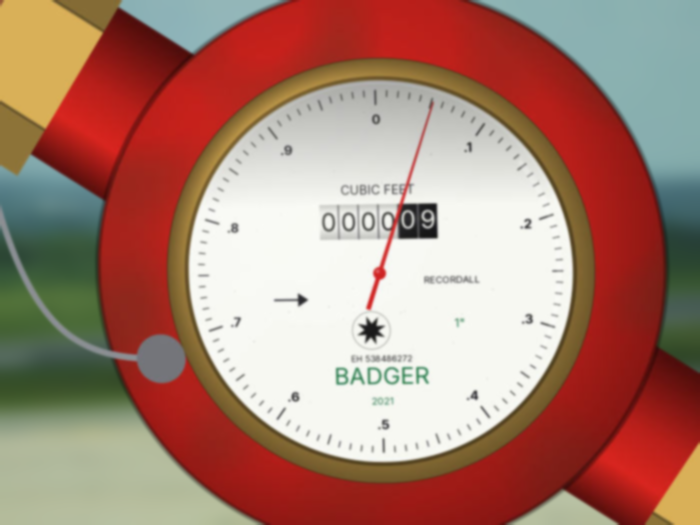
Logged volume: 9.05,ft³
